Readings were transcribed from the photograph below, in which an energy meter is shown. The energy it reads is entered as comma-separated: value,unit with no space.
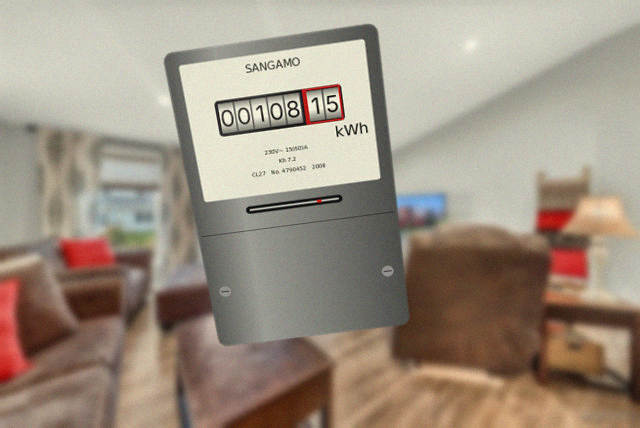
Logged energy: 108.15,kWh
